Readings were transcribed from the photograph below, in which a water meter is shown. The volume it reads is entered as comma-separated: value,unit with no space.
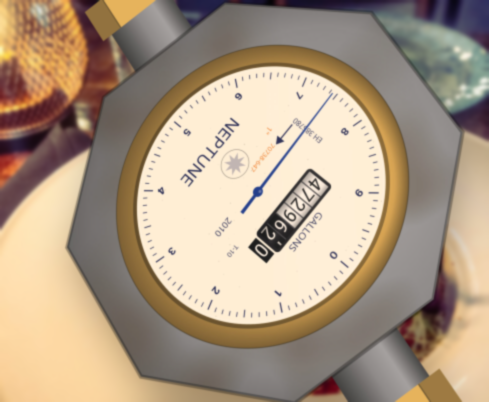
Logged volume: 4729617.4,gal
